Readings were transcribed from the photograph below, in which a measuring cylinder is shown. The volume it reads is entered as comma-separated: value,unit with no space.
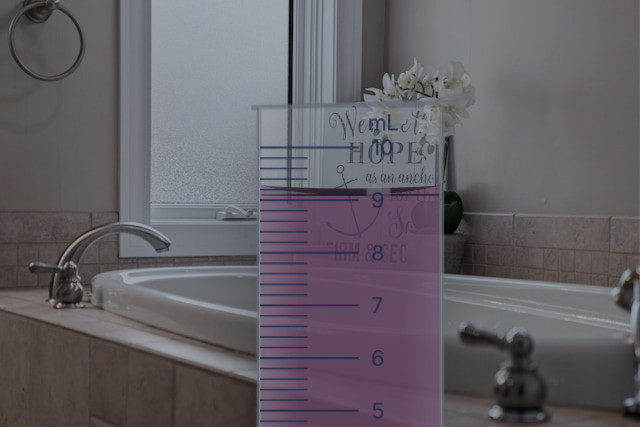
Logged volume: 9.1,mL
